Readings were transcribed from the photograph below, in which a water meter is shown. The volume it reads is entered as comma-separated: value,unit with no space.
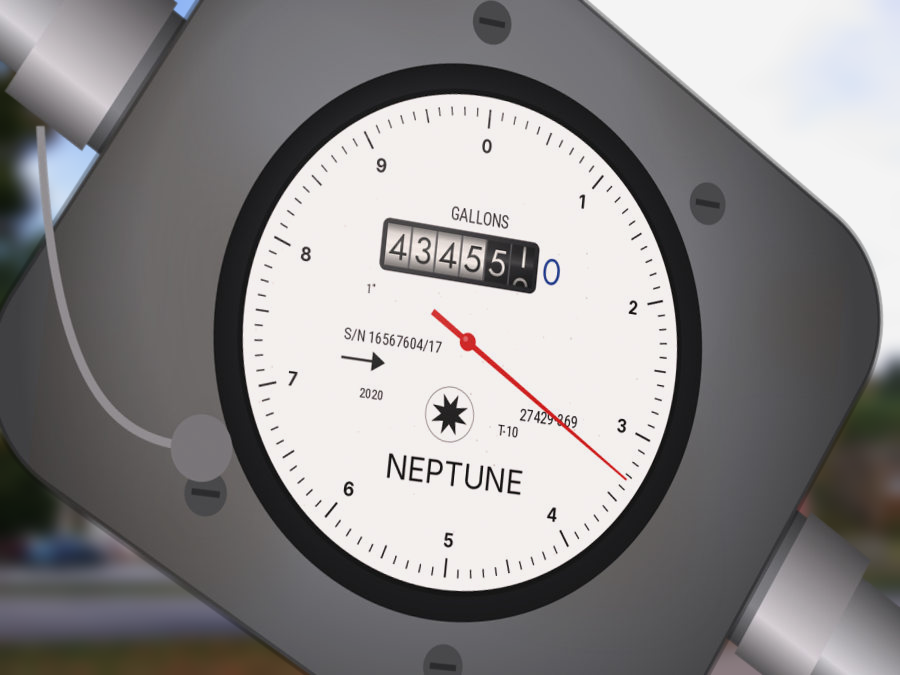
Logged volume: 4345513.3,gal
